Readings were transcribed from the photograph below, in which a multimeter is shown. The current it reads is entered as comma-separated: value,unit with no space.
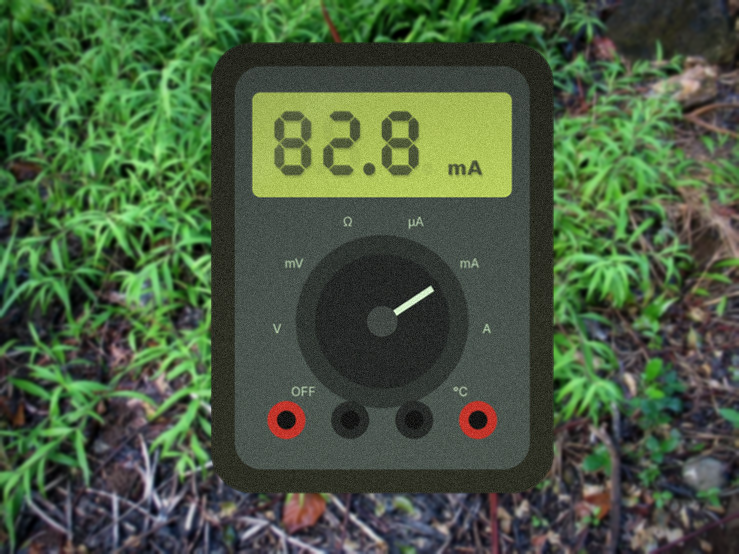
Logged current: 82.8,mA
